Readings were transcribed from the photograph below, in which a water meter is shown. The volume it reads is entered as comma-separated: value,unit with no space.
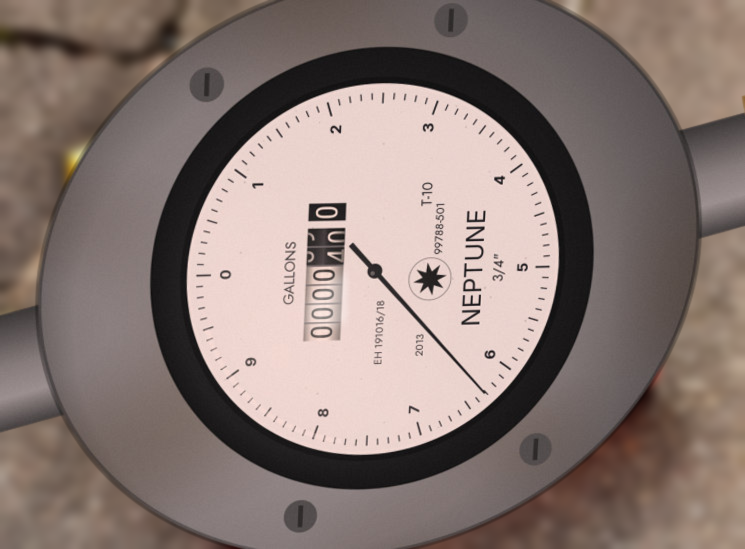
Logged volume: 396.3,gal
